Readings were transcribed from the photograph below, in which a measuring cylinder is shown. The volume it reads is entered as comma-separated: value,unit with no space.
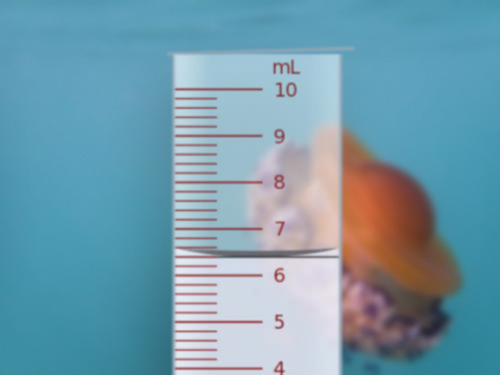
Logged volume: 6.4,mL
